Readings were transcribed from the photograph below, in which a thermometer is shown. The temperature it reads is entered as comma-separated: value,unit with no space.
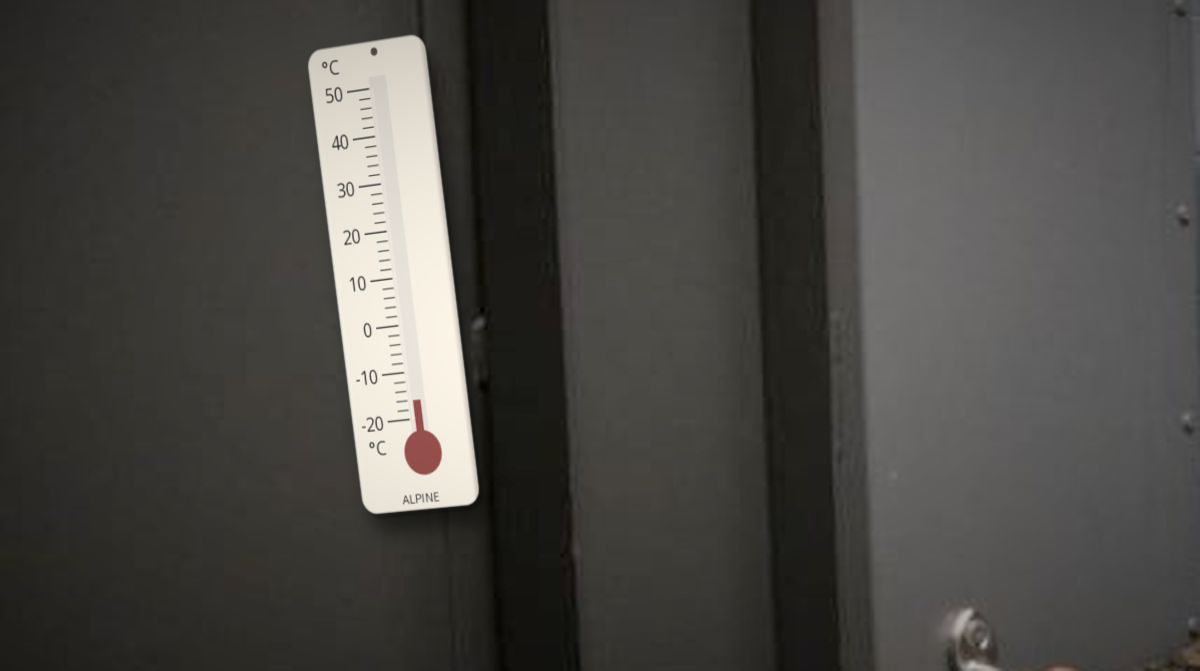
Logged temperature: -16,°C
